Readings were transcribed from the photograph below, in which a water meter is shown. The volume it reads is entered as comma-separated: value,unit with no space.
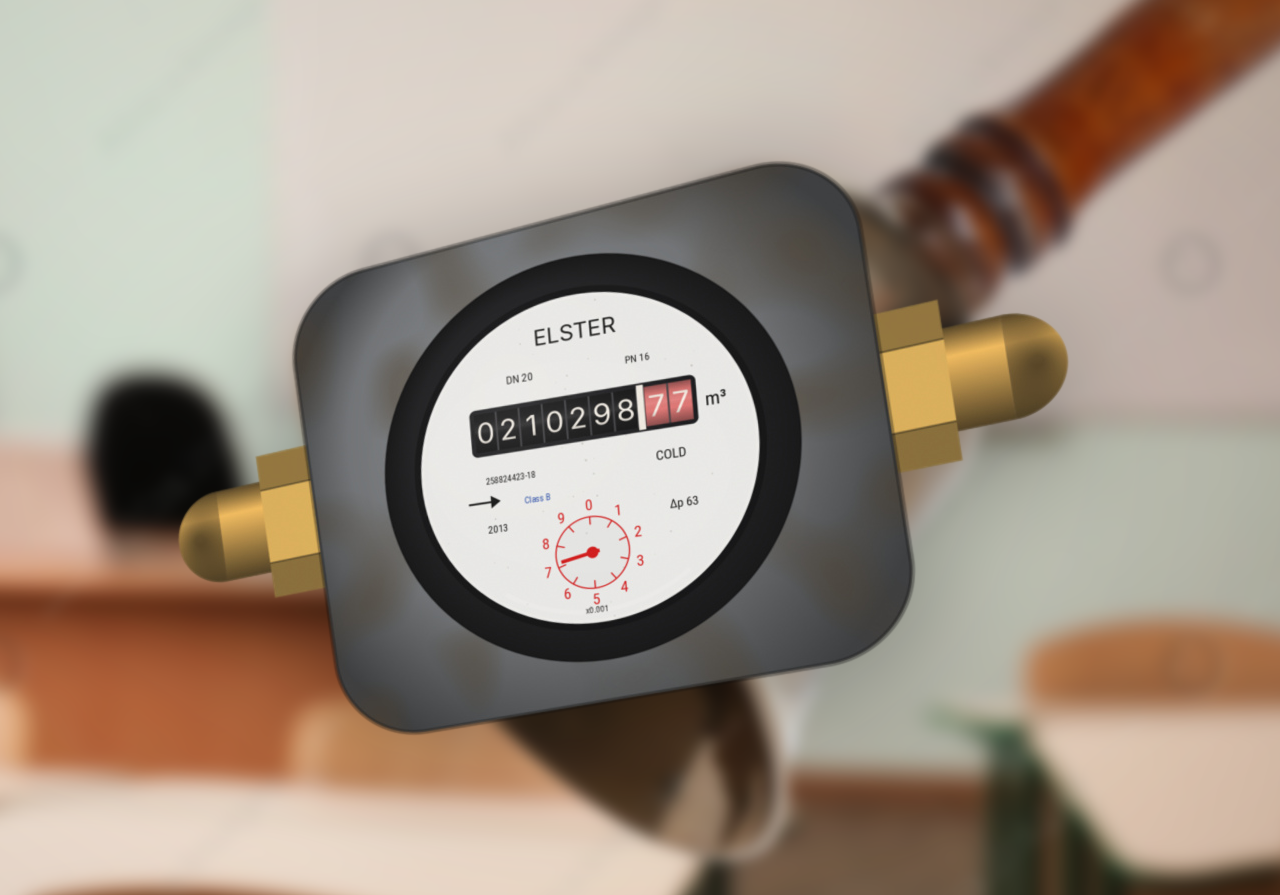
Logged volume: 210298.777,m³
